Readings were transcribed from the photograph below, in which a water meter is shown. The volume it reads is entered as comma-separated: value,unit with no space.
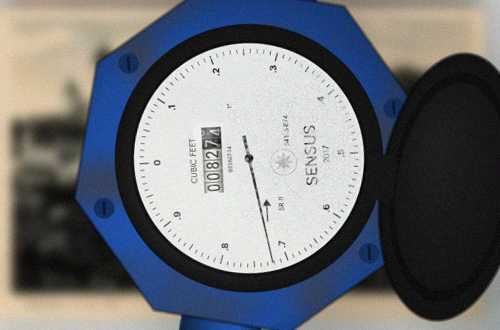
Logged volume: 8273.72,ft³
